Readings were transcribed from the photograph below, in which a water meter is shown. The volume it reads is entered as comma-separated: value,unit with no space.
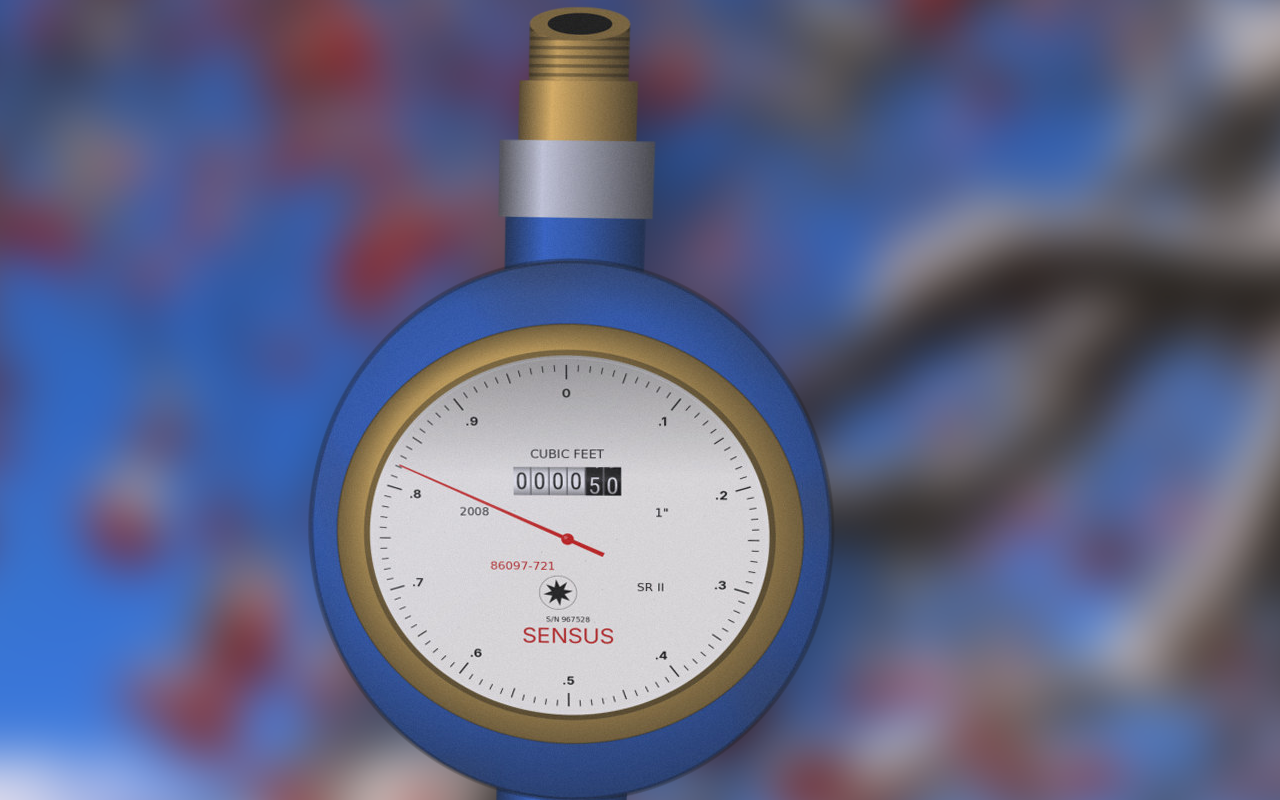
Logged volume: 49.82,ft³
